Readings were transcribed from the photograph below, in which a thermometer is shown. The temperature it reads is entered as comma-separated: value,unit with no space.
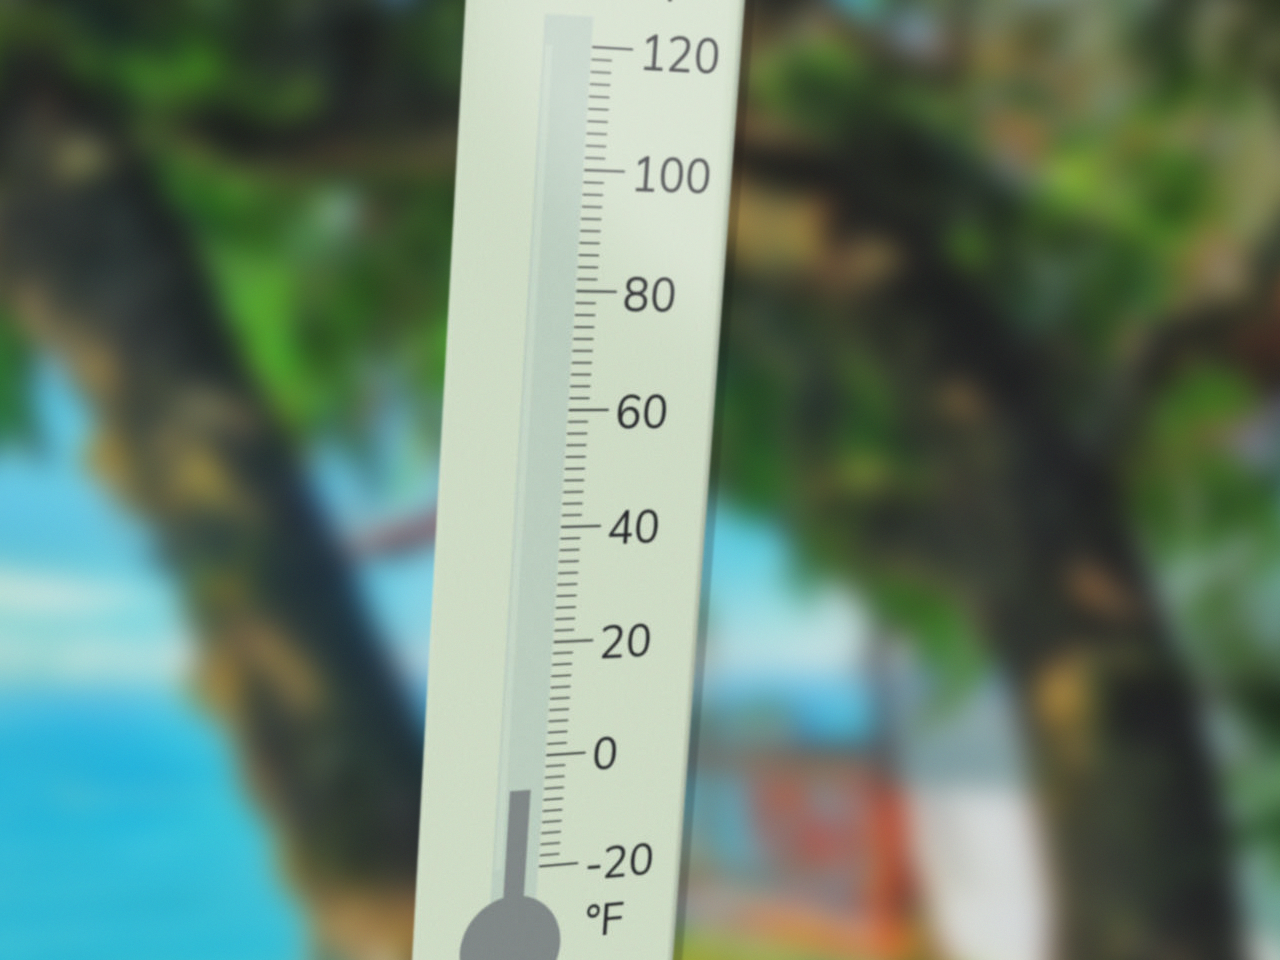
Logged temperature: -6,°F
